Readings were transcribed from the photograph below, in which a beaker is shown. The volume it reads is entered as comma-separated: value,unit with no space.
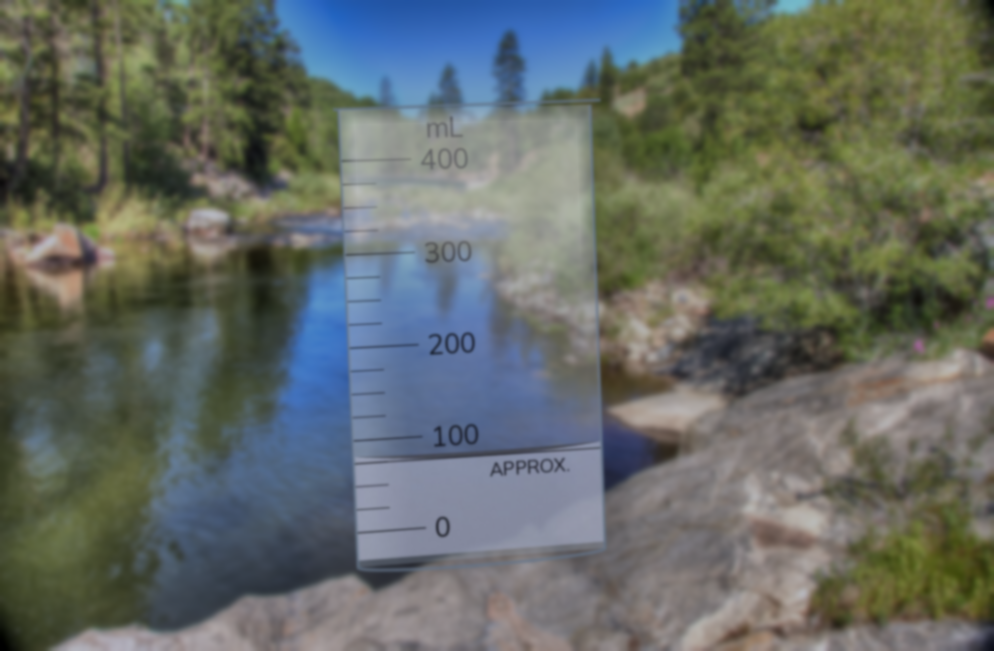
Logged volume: 75,mL
